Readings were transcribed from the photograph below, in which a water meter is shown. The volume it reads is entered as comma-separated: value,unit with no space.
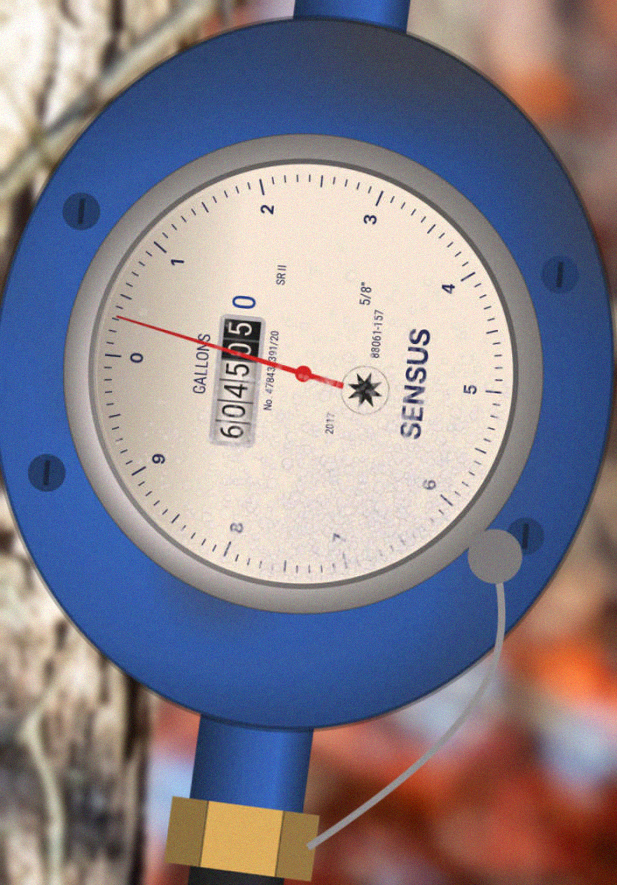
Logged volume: 6045050.3,gal
